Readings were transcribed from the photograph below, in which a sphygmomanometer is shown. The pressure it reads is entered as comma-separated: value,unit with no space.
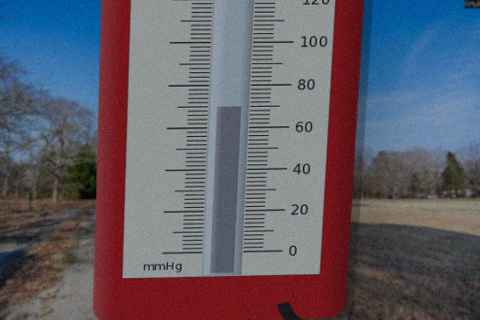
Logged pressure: 70,mmHg
